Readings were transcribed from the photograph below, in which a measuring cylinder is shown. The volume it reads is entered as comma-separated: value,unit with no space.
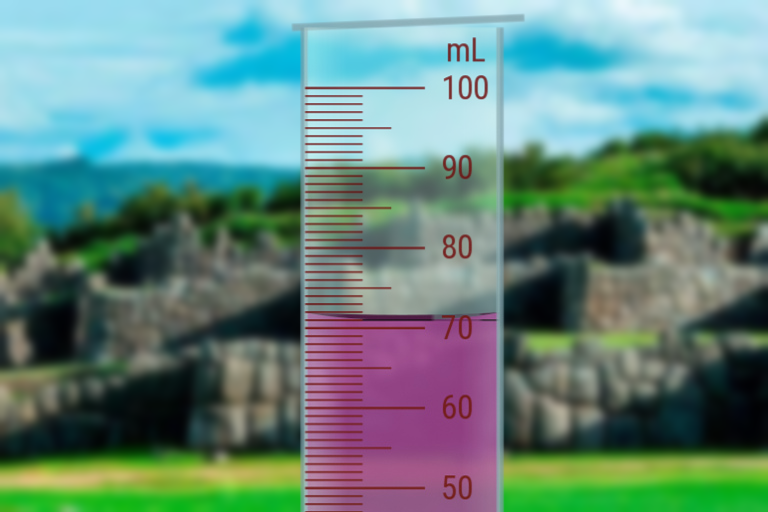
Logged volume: 71,mL
